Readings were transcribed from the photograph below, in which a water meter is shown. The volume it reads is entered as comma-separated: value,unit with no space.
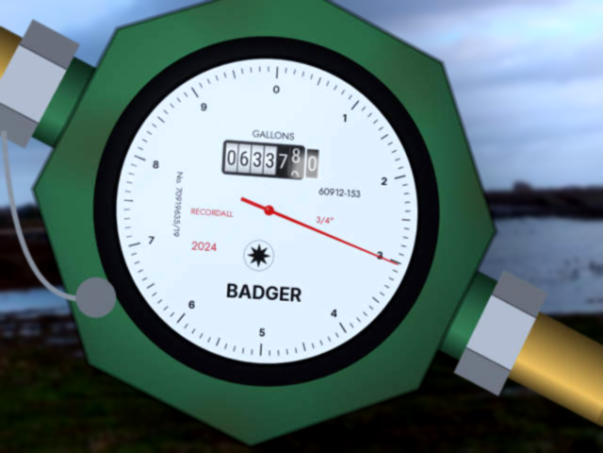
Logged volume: 633783.0,gal
